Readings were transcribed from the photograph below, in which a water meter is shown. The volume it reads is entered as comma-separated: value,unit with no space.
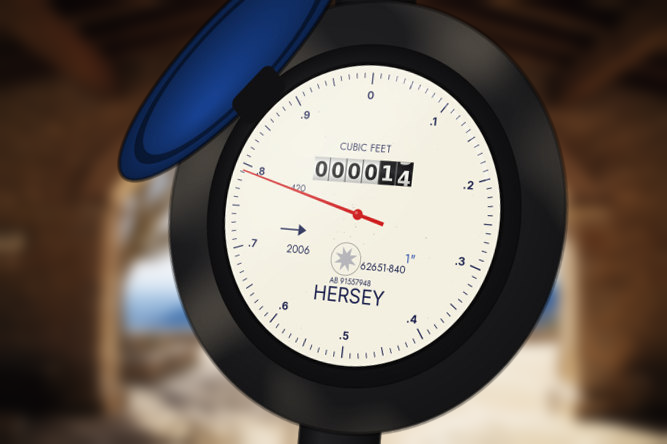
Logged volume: 13.79,ft³
